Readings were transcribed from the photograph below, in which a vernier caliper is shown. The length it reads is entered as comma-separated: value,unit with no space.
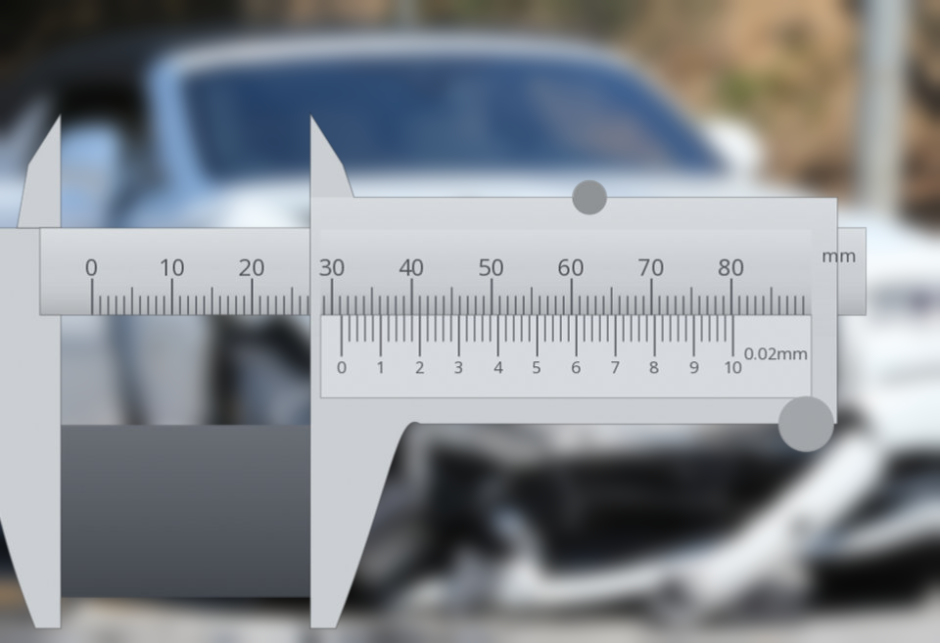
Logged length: 31.2,mm
